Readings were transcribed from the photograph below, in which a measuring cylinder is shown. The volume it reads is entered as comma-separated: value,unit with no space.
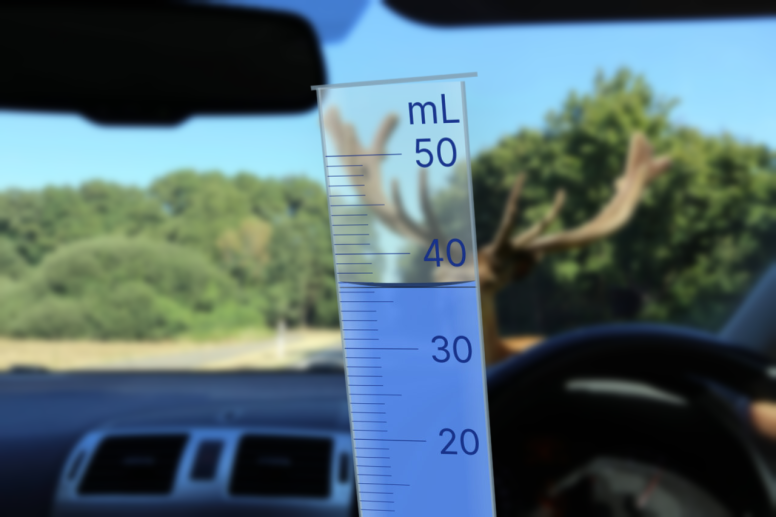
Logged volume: 36.5,mL
